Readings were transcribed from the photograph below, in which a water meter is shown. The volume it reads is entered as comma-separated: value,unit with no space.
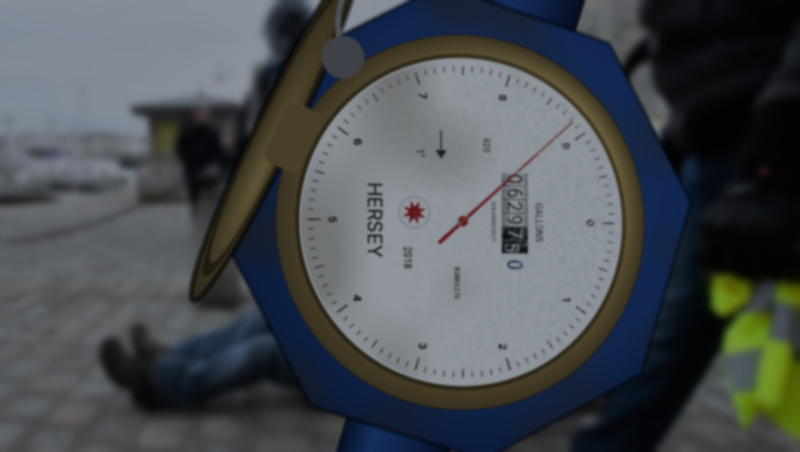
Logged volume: 629748.8,gal
